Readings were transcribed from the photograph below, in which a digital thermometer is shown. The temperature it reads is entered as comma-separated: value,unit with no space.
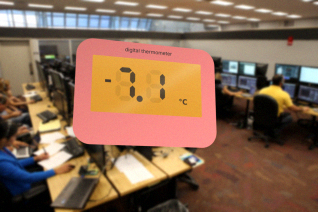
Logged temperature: -7.1,°C
